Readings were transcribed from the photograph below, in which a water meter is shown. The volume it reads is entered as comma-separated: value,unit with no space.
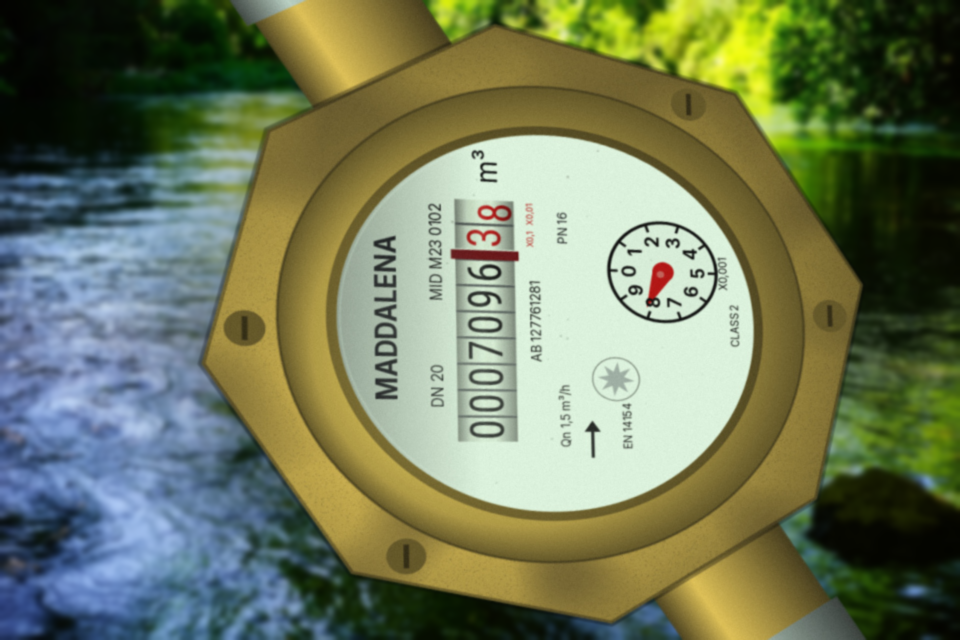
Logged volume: 7096.378,m³
